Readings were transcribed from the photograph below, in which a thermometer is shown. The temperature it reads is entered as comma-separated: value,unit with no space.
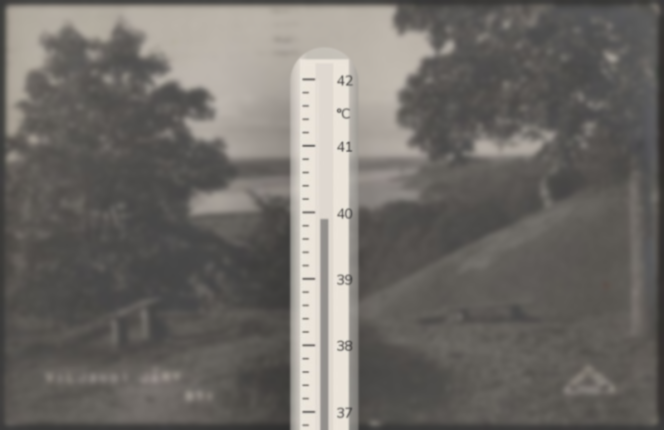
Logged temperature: 39.9,°C
